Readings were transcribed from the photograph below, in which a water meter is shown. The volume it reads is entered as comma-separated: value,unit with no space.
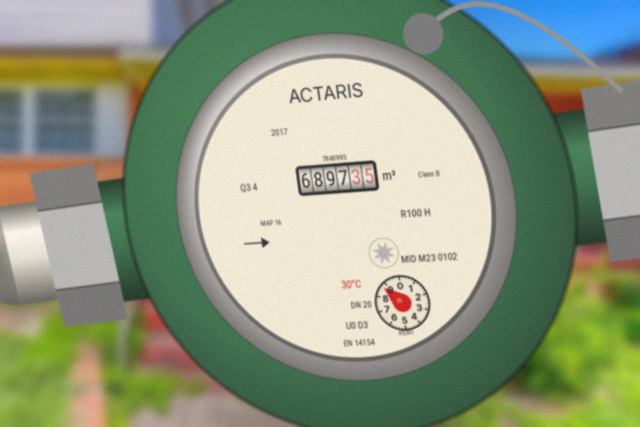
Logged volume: 6897.358,m³
